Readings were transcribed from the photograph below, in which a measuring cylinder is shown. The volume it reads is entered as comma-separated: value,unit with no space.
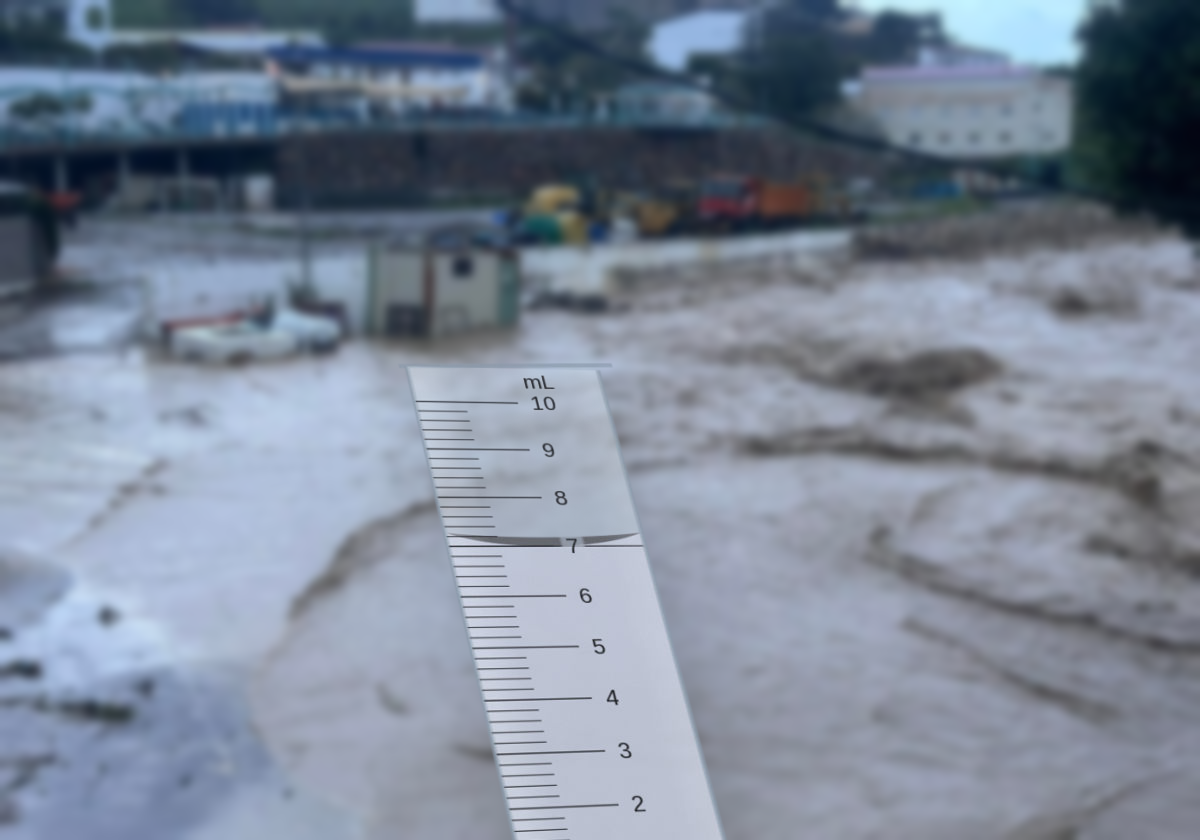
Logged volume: 7,mL
